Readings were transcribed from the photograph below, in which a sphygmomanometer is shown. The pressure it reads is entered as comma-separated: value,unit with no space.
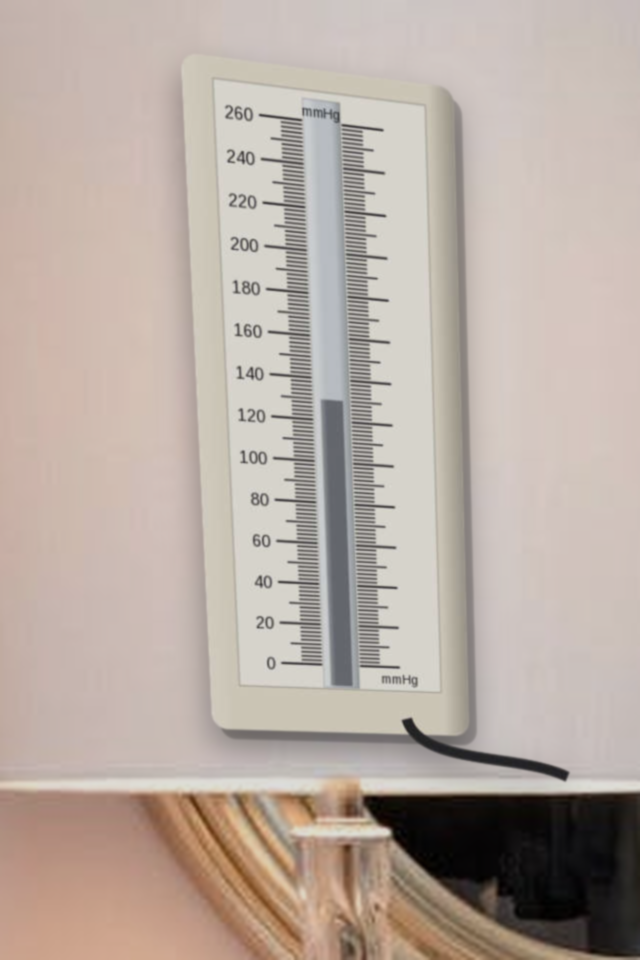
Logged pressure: 130,mmHg
